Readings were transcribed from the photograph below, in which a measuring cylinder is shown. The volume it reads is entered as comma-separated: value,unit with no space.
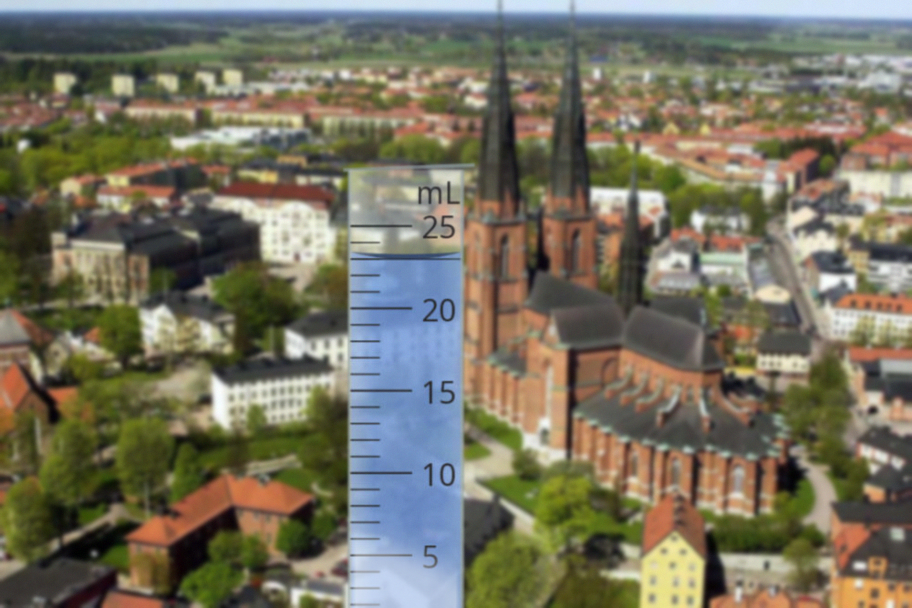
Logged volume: 23,mL
